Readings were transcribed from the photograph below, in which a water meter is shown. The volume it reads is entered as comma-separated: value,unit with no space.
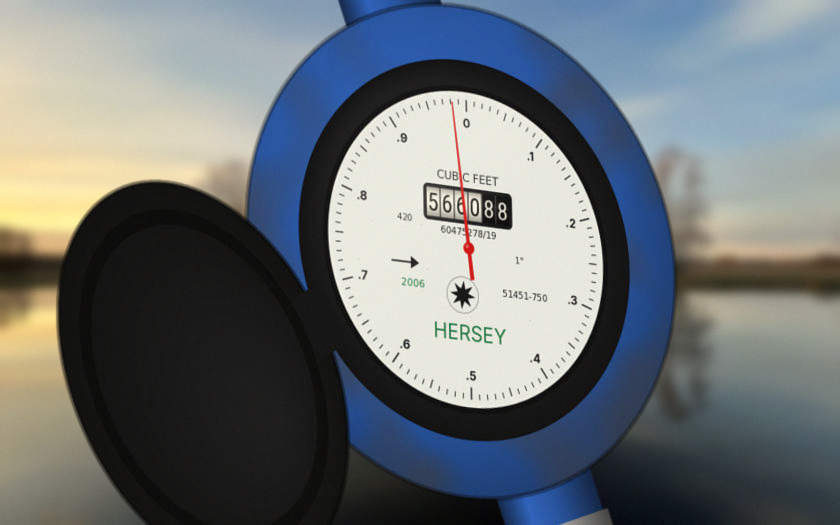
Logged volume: 566087.98,ft³
